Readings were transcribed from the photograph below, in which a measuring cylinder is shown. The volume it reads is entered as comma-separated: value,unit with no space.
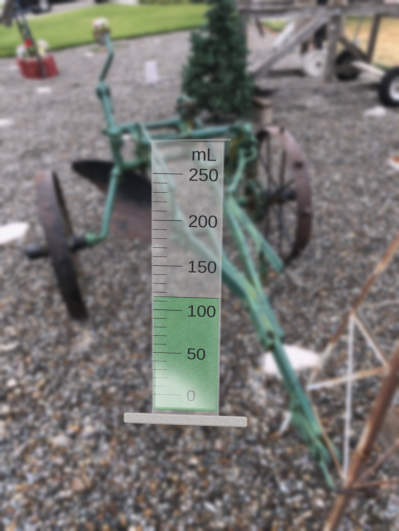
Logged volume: 115,mL
